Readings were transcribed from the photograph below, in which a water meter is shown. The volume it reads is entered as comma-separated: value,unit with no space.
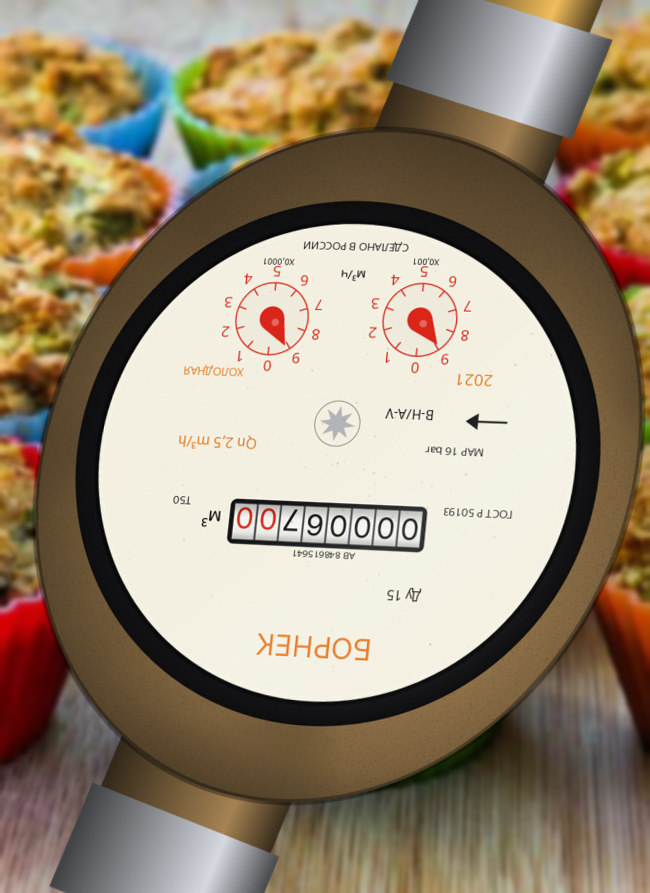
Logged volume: 66.9989,m³
